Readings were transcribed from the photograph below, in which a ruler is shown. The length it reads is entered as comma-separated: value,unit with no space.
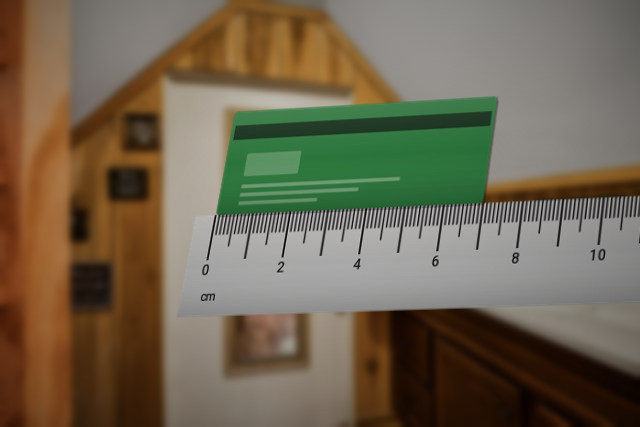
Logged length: 7,cm
